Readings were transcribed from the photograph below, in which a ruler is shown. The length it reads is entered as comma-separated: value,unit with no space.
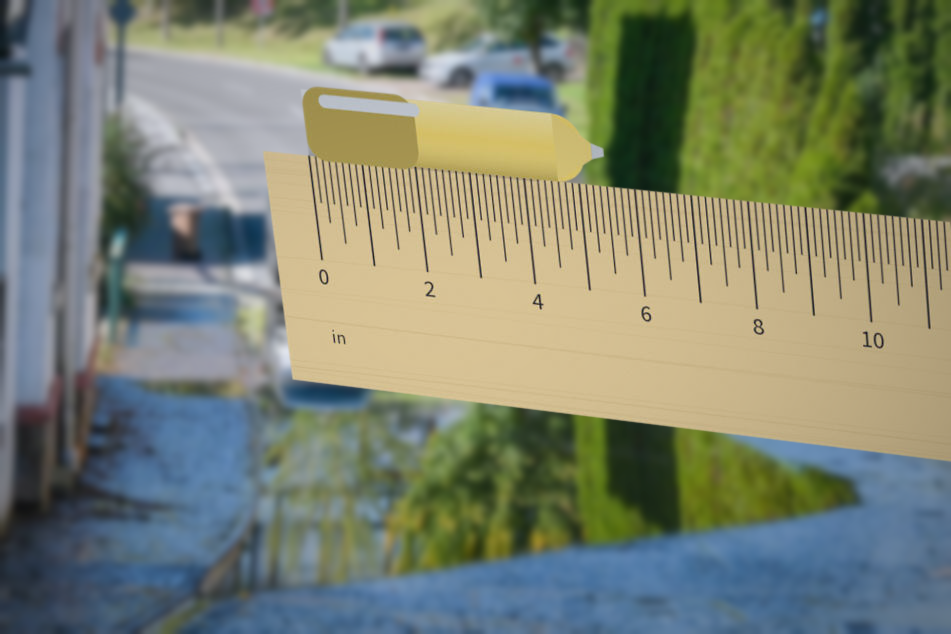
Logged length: 5.5,in
